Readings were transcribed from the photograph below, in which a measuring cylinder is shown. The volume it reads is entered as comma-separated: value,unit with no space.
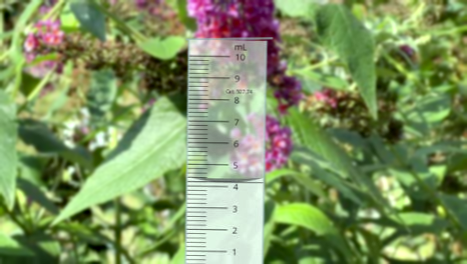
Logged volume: 4.2,mL
